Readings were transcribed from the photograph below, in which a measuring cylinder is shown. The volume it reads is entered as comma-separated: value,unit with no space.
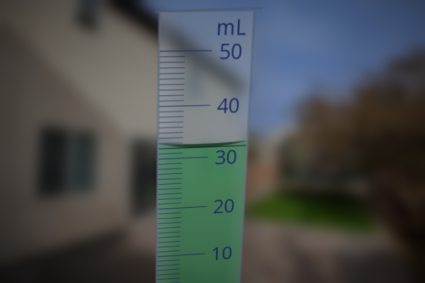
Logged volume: 32,mL
